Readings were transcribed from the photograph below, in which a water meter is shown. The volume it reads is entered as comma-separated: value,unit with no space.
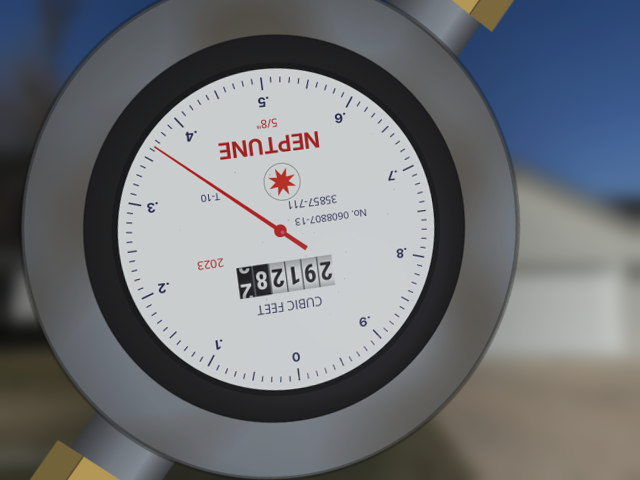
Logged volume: 291282.36,ft³
